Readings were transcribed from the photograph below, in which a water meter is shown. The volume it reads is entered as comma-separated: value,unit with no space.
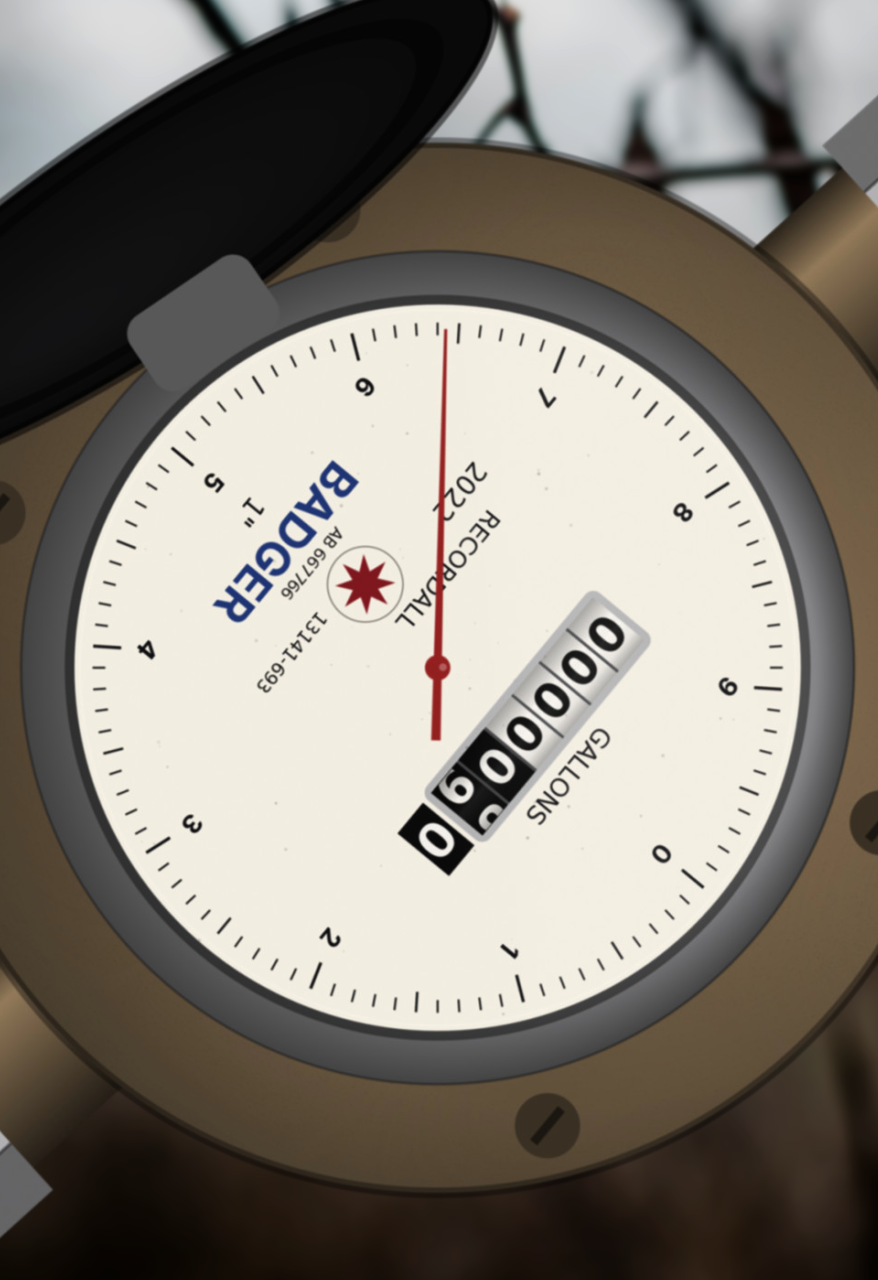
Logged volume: 86.4,gal
